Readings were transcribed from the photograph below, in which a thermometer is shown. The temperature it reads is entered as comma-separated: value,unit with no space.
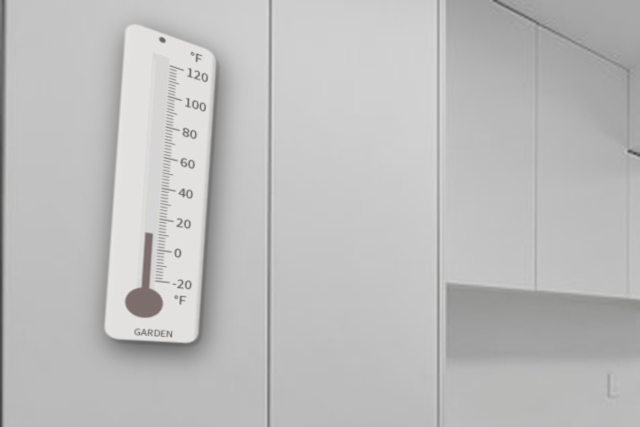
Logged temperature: 10,°F
